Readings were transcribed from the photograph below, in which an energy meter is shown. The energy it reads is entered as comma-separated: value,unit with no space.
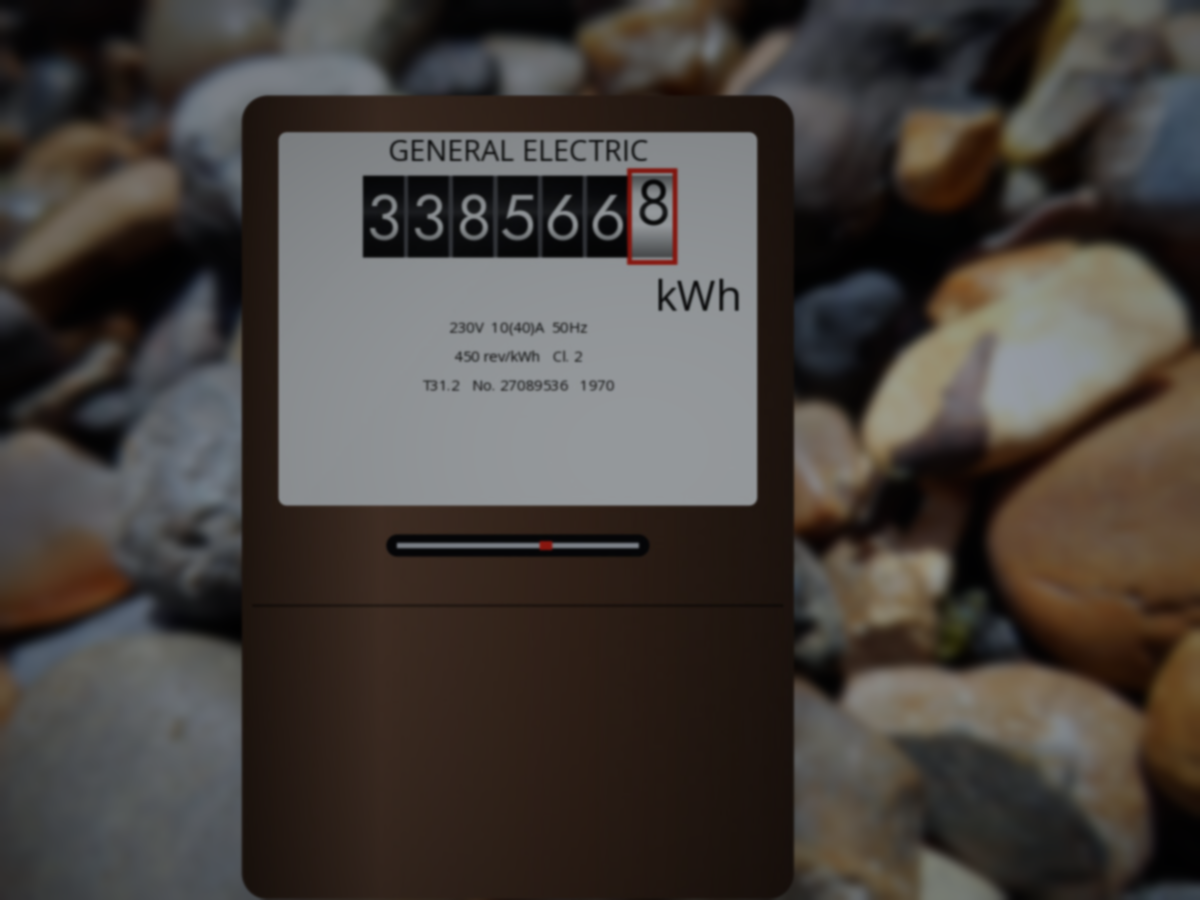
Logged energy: 338566.8,kWh
